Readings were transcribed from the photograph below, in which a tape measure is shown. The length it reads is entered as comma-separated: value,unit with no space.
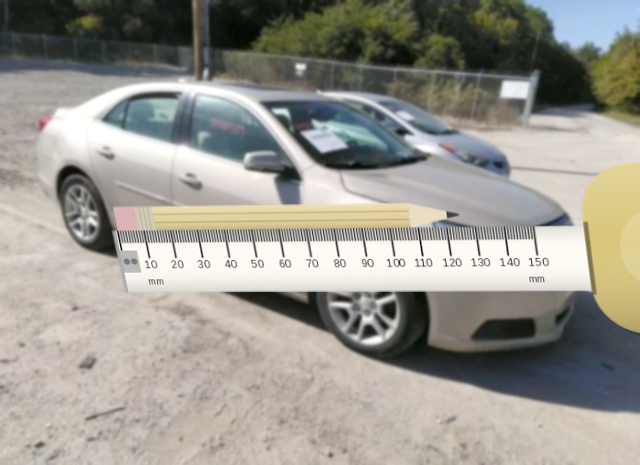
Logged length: 125,mm
